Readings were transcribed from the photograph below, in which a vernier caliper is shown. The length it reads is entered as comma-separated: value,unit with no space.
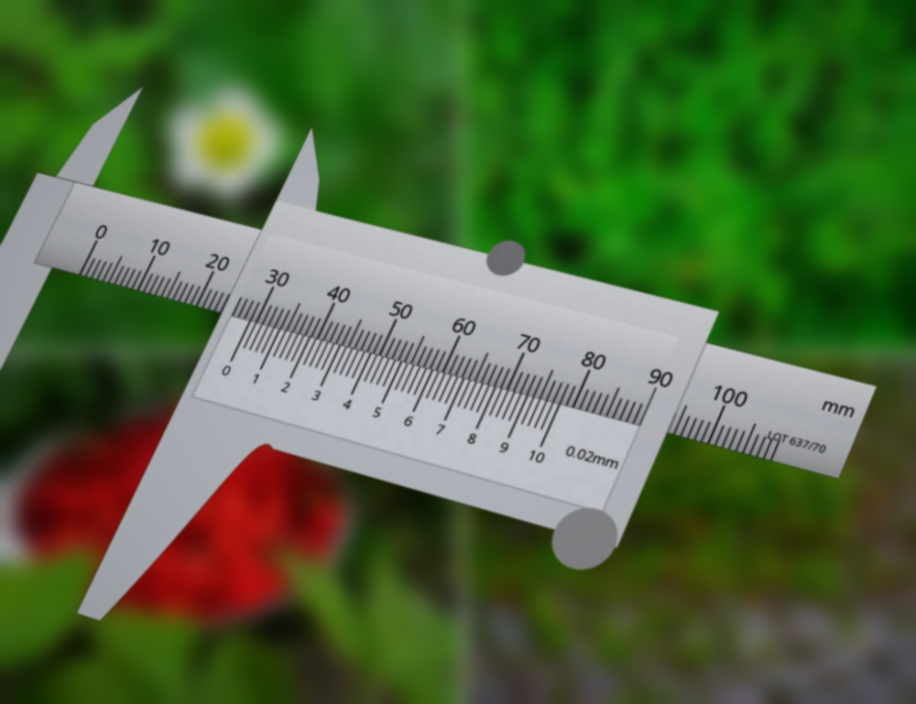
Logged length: 29.0,mm
